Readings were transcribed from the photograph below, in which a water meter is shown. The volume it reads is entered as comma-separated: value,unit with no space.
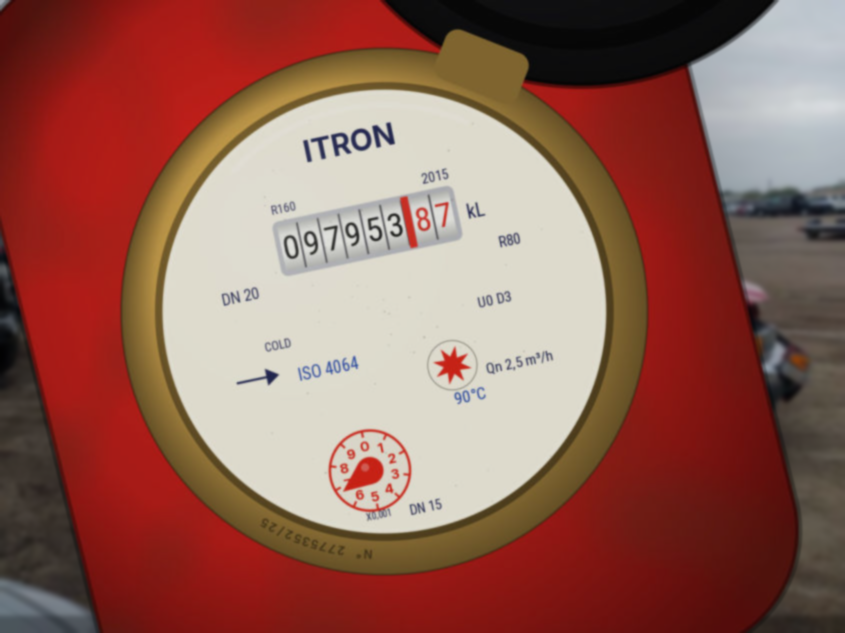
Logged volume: 97953.876,kL
